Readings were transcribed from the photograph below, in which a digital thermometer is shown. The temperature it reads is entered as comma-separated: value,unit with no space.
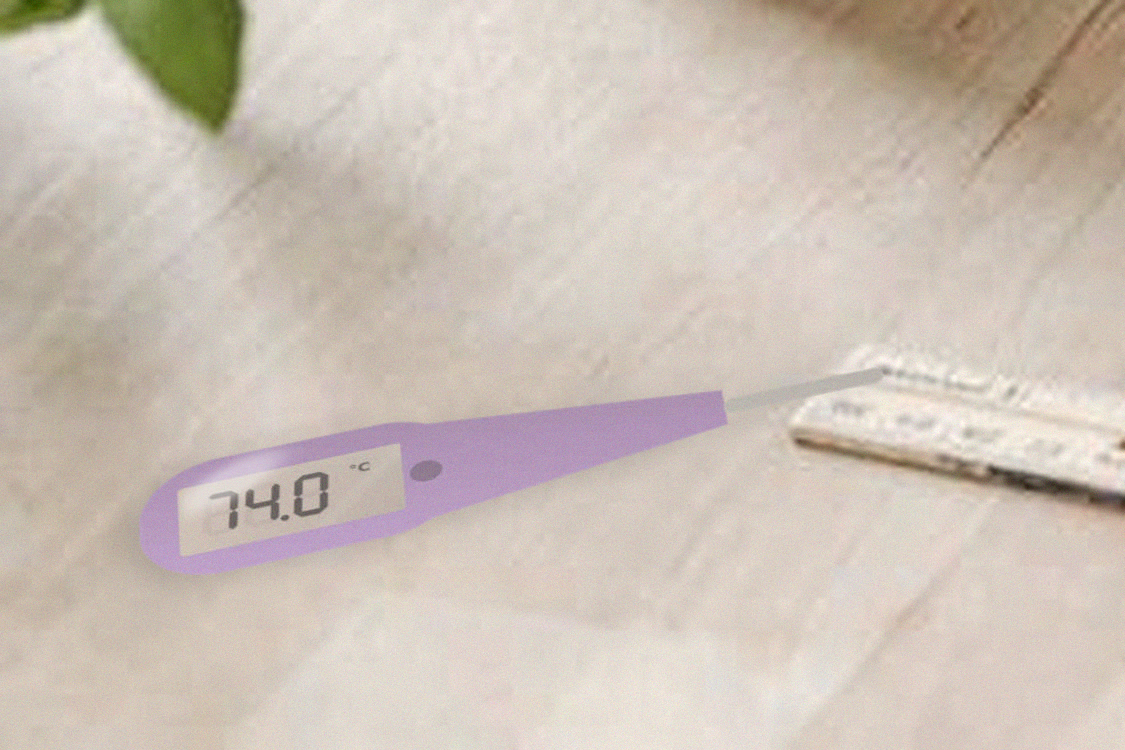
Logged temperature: 74.0,°C
